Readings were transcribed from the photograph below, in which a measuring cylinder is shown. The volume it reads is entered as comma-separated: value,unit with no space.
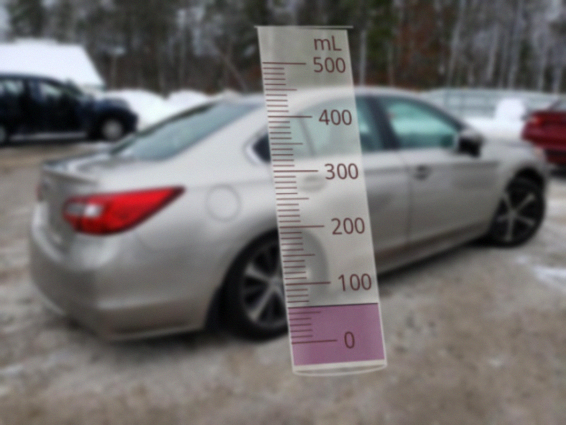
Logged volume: 60,mL
